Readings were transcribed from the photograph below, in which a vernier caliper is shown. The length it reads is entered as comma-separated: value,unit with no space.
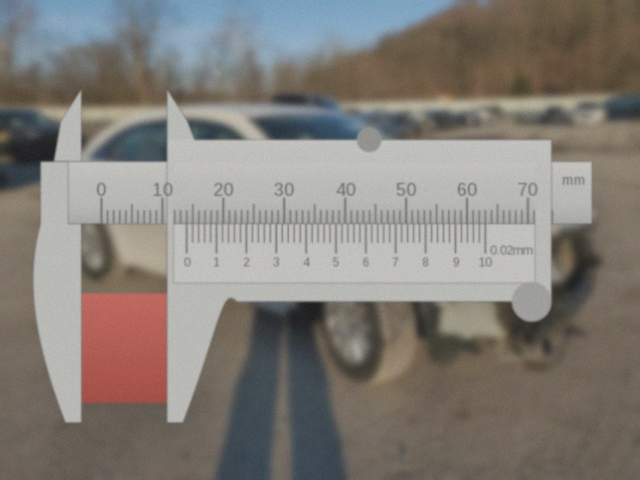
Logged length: 14.0,mm
